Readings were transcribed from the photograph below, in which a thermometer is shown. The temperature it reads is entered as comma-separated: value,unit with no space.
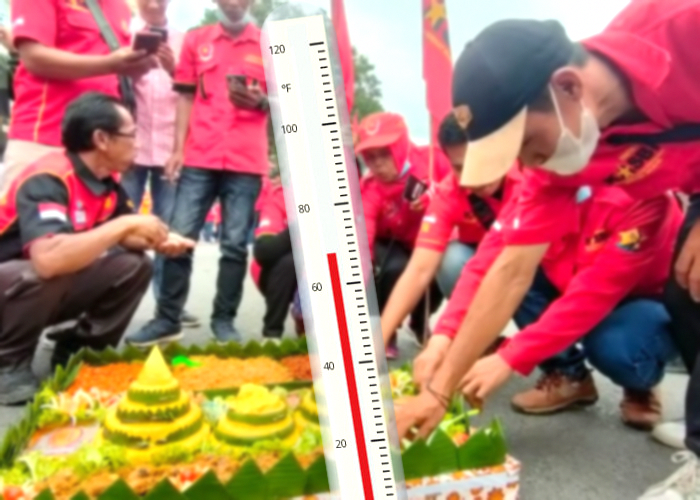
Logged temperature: 68,°F
